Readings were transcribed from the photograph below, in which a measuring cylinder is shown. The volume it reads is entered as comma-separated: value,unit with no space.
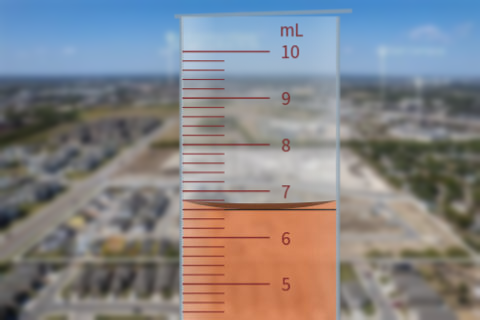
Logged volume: 6.6,mL
